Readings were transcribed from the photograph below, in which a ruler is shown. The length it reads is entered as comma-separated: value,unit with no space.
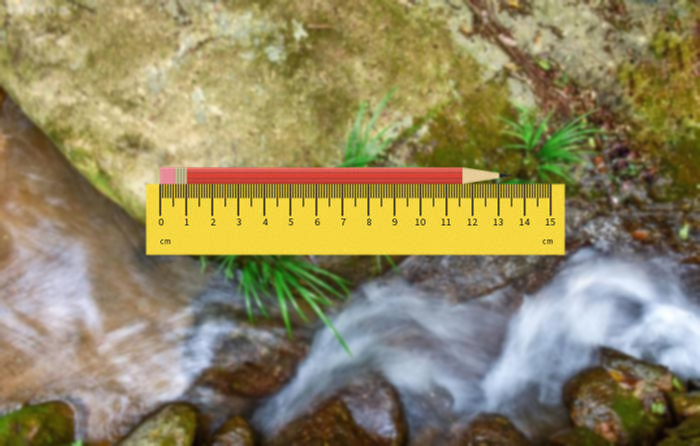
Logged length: 13.5,cm
